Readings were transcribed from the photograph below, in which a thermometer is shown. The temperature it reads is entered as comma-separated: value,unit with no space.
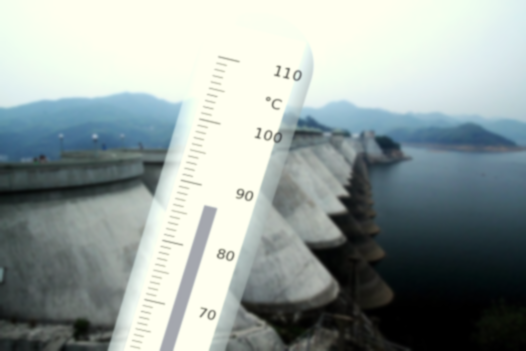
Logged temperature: 87,°C
